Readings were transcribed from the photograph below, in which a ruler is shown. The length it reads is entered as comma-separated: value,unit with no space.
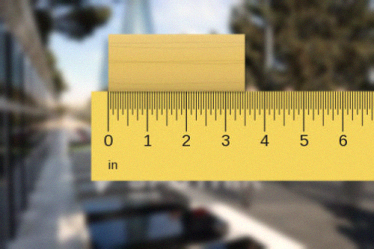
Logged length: 3.5,in
